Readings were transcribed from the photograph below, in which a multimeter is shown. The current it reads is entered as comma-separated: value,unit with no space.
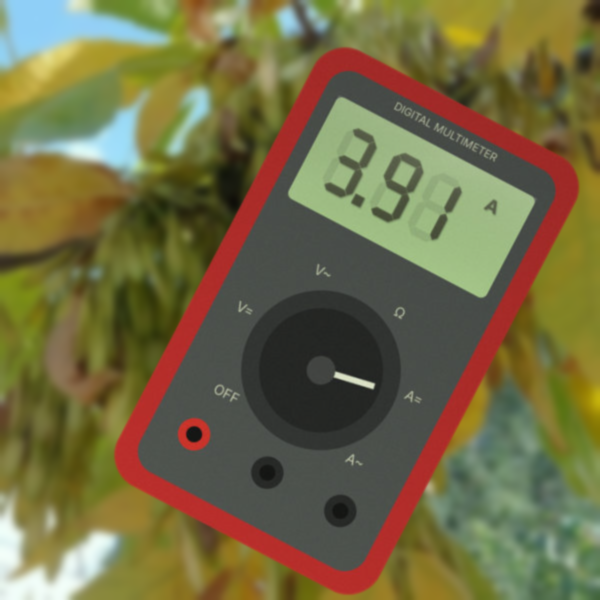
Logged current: 3.91,A
